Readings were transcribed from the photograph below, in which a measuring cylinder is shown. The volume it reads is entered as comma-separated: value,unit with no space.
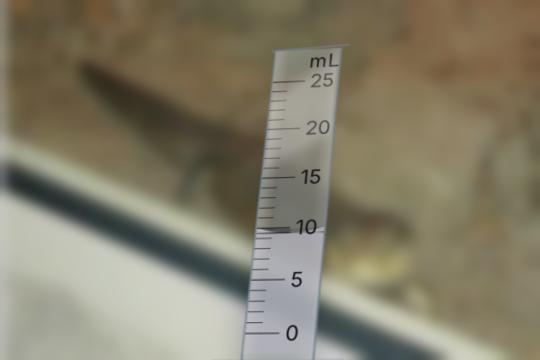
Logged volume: 9.5,mL
